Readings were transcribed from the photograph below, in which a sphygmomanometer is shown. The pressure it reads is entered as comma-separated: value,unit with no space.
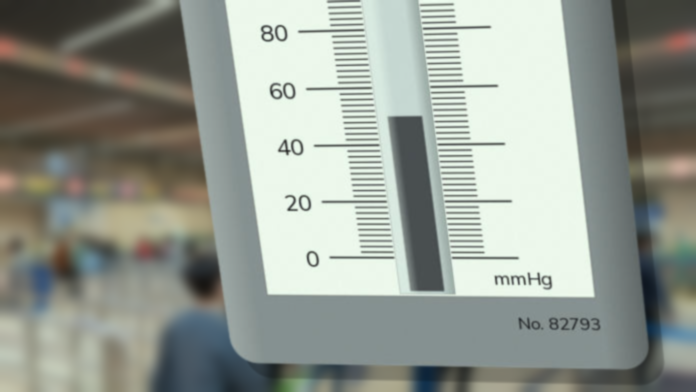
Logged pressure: 50,mmHg
